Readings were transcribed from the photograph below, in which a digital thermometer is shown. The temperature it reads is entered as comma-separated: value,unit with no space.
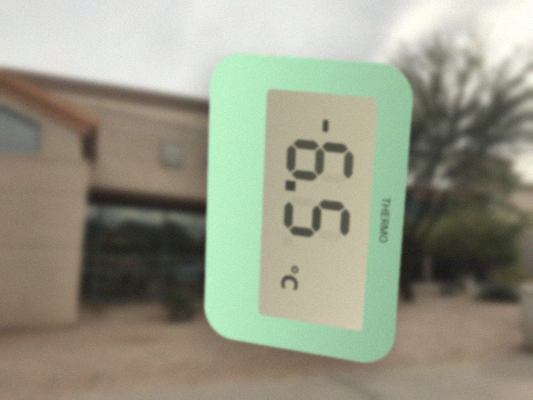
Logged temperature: -6.5,°C
